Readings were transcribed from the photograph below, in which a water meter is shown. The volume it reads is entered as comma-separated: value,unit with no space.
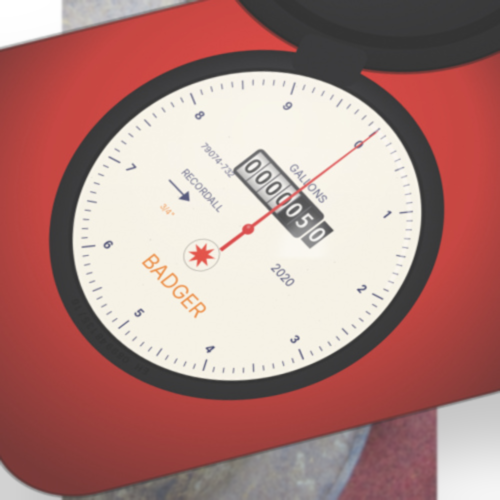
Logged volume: 50.0,gal
